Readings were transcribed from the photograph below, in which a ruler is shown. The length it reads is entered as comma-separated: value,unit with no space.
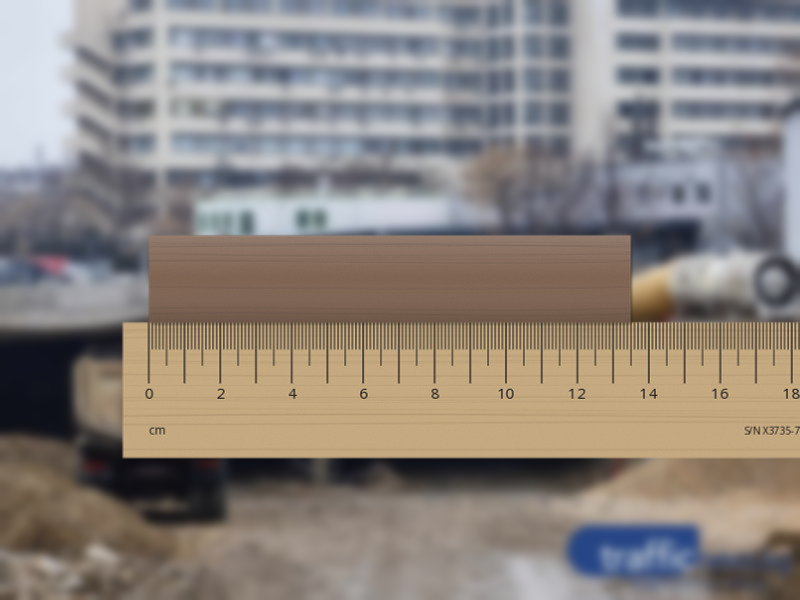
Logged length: 13.5,cm
